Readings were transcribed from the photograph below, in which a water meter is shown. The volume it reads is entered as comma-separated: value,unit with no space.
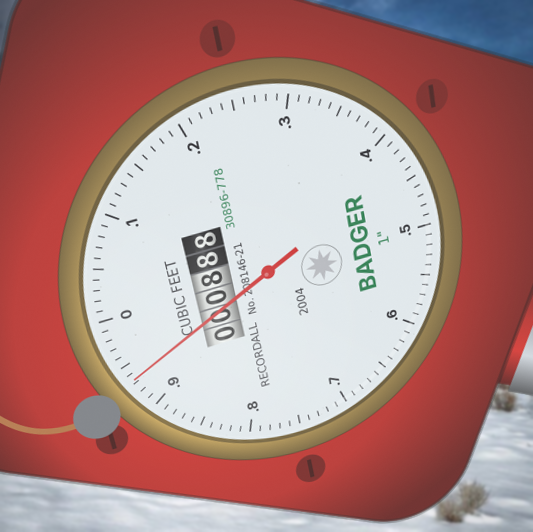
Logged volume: 887.93,ft³
